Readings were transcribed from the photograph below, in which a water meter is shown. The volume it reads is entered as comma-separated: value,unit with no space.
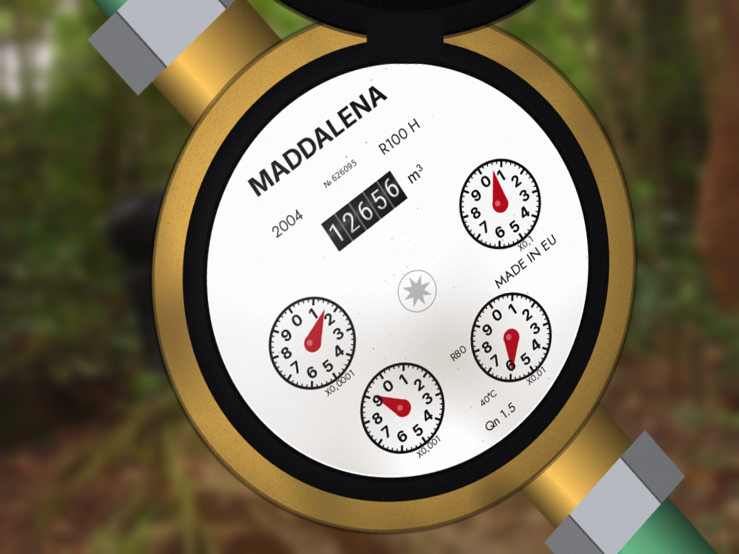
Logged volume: 12656.0591,m³
